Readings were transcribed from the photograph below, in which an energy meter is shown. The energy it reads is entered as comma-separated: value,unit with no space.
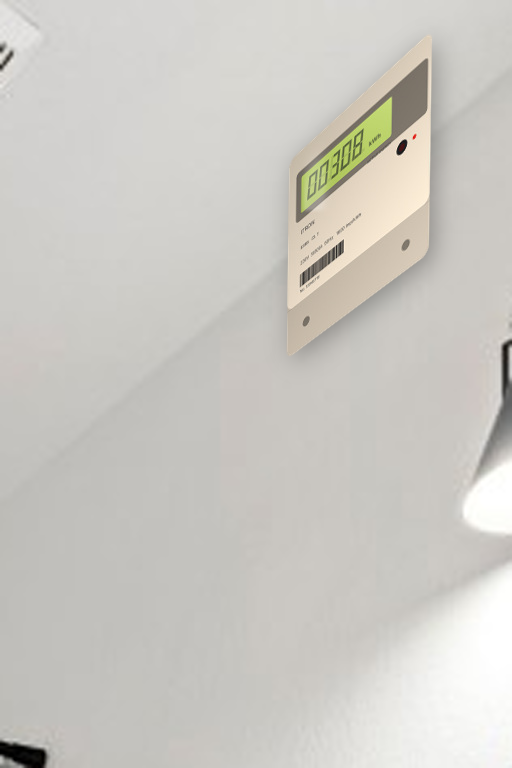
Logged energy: 308,kWh
